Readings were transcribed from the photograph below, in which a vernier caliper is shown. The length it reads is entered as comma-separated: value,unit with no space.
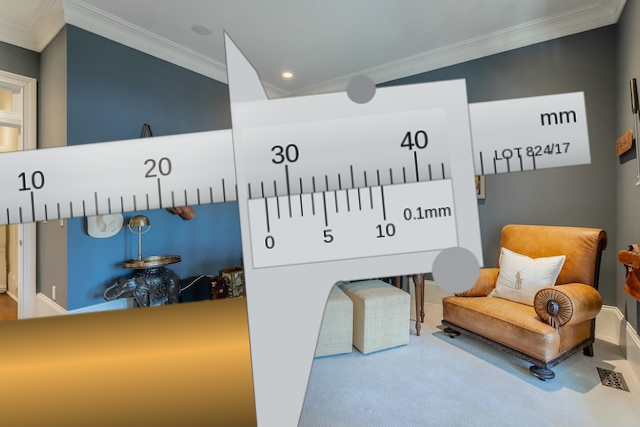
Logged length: 28.2,mm
